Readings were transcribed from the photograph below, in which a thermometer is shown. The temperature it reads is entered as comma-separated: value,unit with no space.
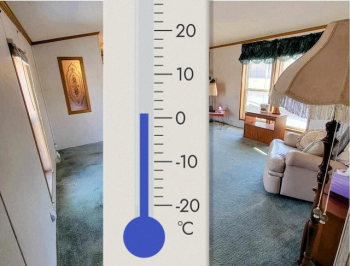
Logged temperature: 1,°C
